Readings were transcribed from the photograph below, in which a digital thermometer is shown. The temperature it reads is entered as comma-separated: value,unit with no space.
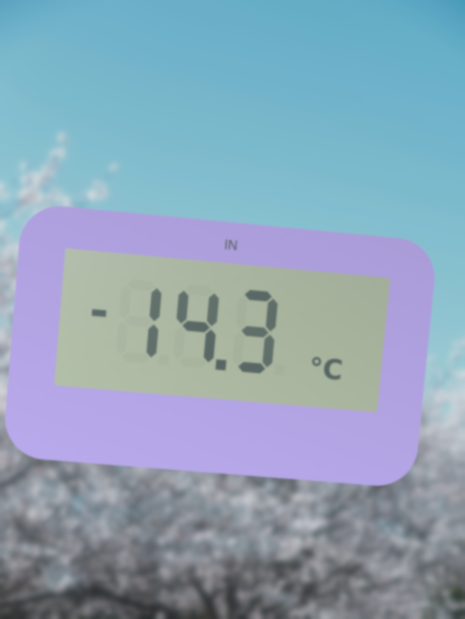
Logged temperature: -14.3,°C
